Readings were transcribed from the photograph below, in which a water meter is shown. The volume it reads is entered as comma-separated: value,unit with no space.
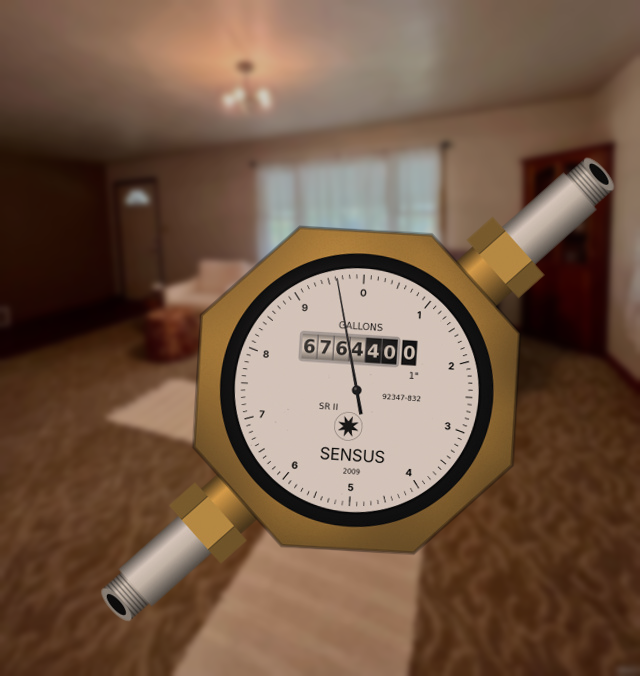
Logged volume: 6764399.6,gal
